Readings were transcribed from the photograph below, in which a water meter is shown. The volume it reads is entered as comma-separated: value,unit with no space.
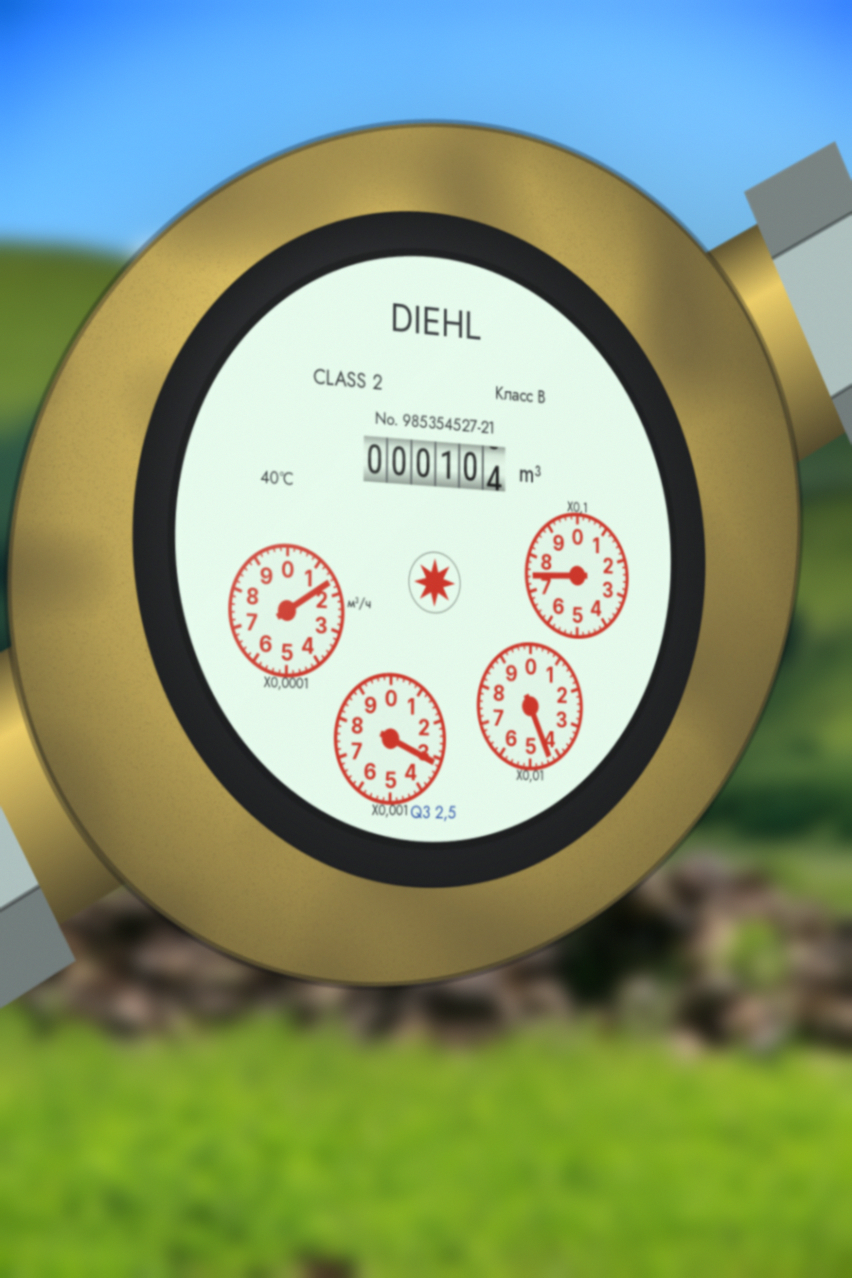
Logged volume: 103.7431,m³
